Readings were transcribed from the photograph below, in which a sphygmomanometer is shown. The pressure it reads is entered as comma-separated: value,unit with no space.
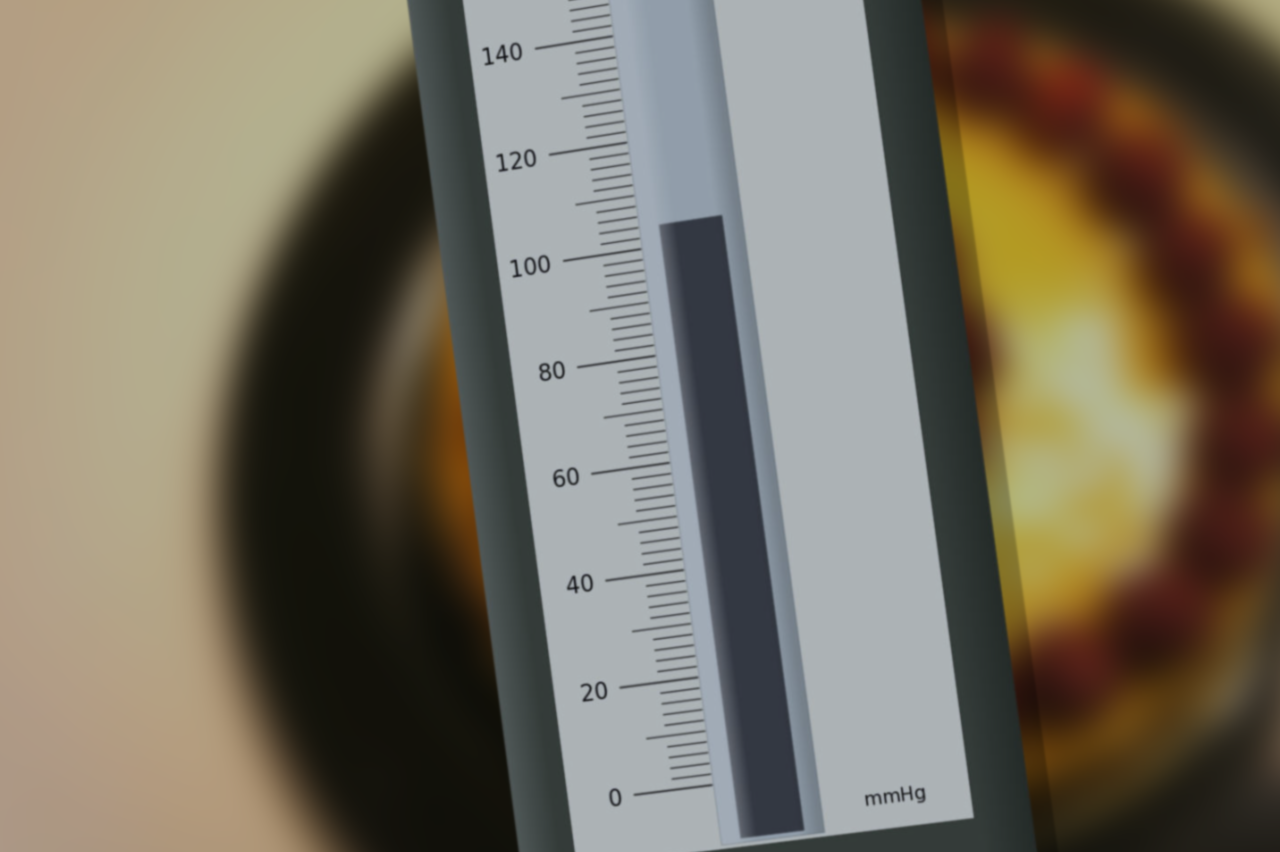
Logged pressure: 104,mmHg
